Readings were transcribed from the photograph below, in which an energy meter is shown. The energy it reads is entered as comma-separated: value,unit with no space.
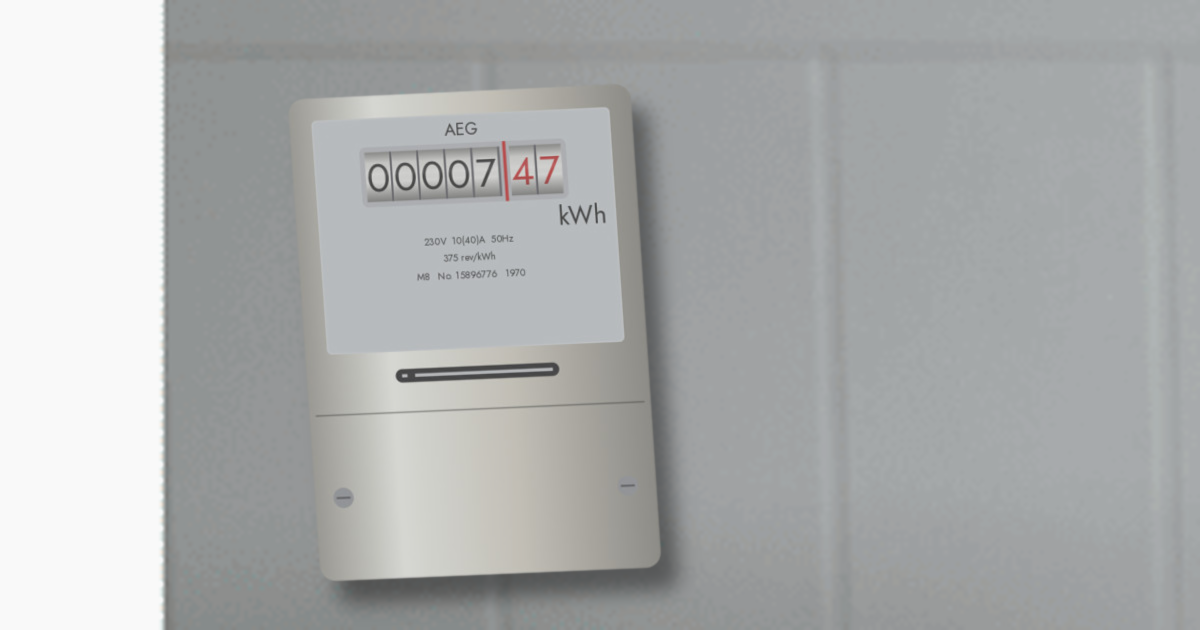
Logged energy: 7.47,kWh
